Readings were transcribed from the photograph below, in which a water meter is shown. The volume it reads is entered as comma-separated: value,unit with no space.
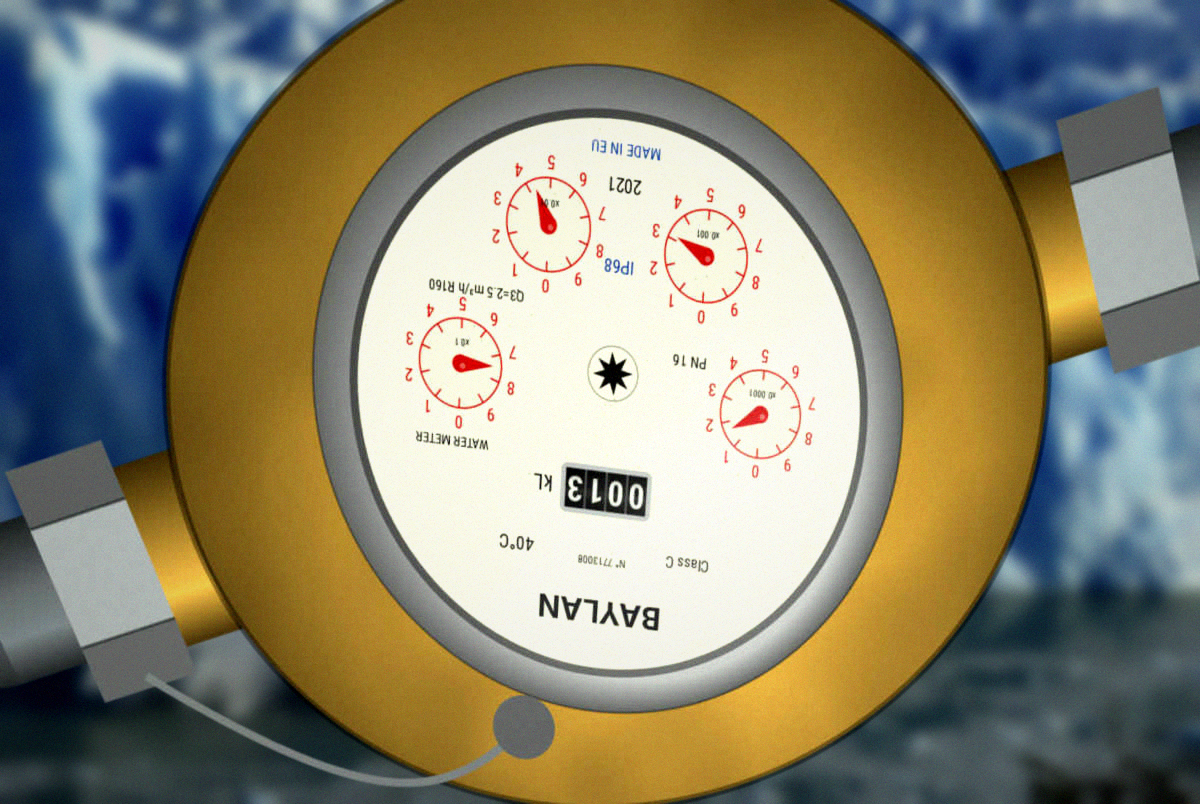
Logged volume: 13.7431,kL
